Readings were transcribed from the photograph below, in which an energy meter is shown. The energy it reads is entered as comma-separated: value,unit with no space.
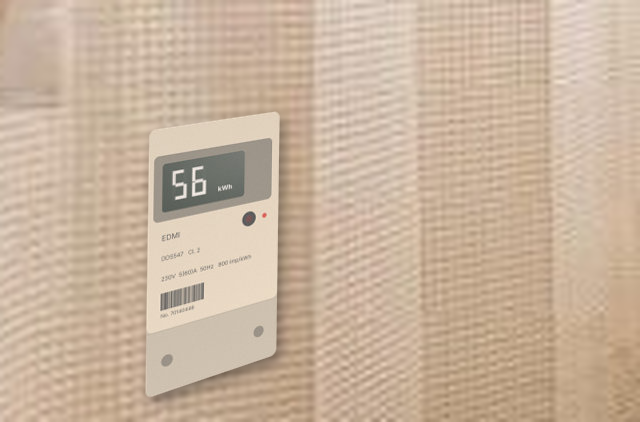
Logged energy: 56,kWh
